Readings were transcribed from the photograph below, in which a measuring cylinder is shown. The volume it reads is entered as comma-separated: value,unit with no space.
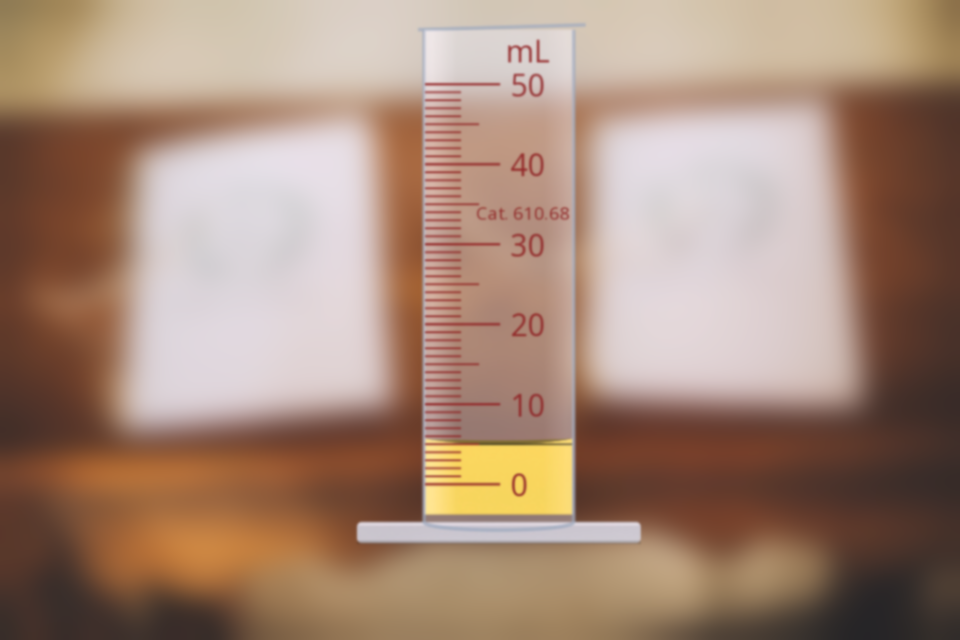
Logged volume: 5,mL
